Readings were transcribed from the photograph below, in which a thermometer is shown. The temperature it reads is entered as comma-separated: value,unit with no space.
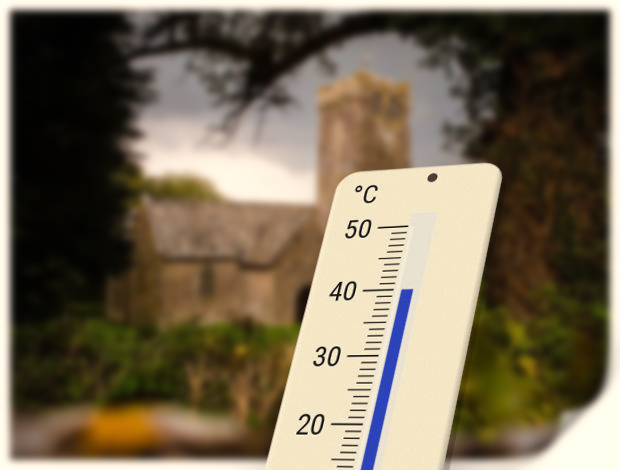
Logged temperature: 40,°C
